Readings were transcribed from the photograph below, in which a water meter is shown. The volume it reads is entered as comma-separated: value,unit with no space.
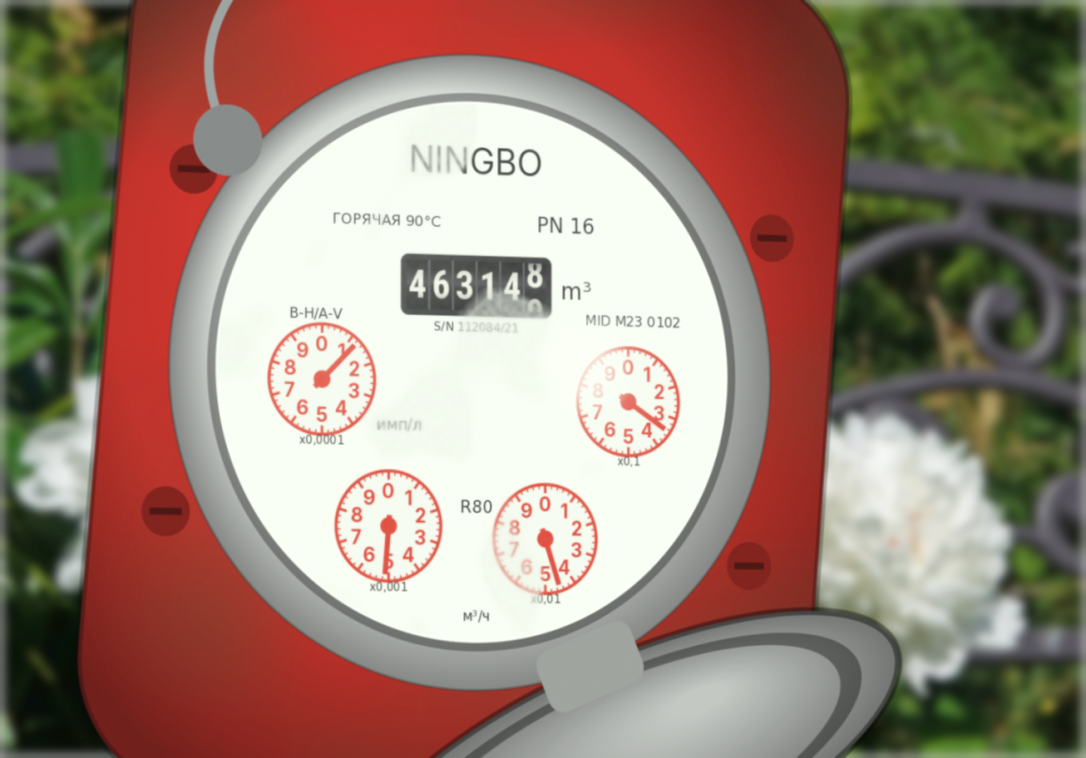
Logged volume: 463148.3451,m³
